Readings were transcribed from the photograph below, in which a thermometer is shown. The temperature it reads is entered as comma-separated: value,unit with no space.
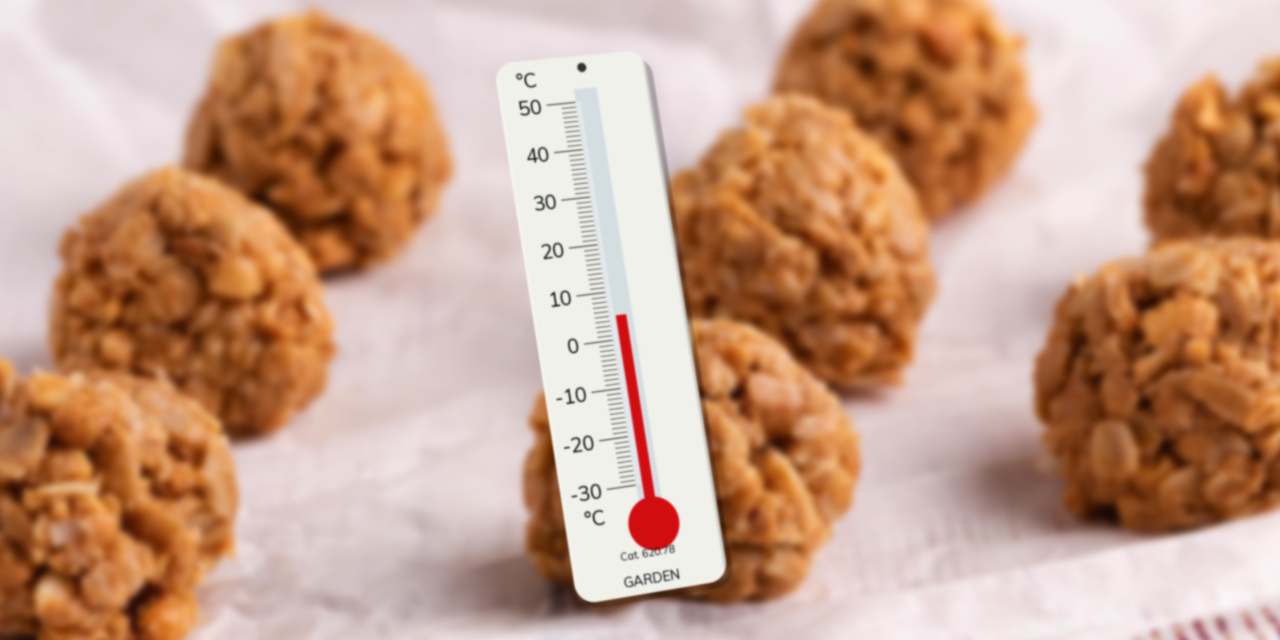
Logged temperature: 5,°C
